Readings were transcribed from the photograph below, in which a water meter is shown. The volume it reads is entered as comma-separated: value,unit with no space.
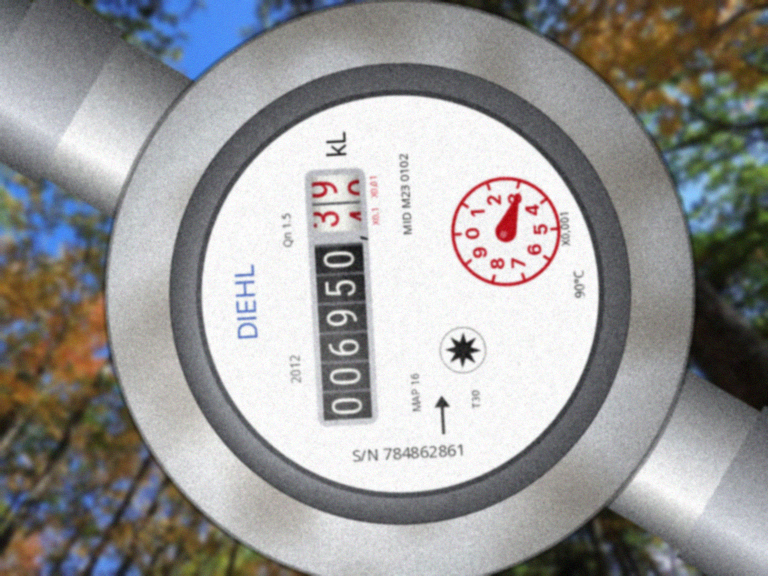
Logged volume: 6950.393,kL
